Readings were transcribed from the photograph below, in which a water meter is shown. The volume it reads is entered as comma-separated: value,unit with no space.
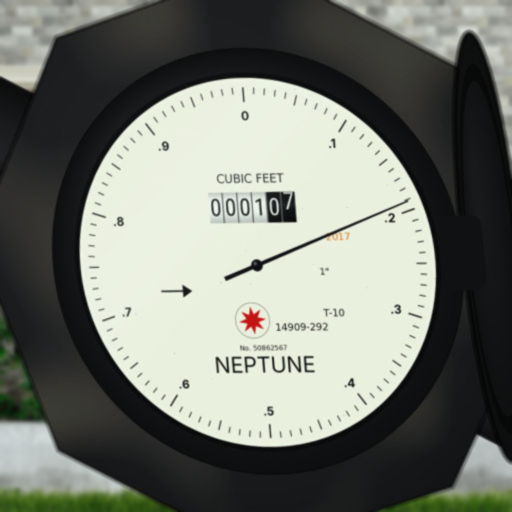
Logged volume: 107.19,ft³
